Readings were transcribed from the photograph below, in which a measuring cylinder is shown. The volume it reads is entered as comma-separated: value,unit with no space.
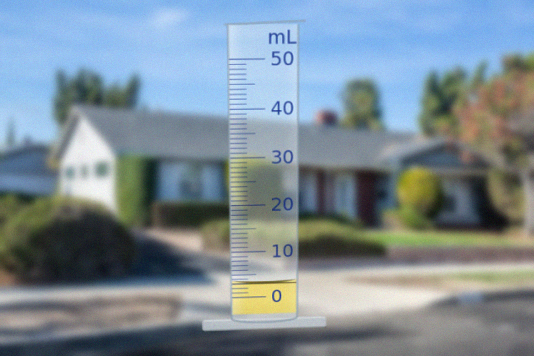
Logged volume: 3,mL
